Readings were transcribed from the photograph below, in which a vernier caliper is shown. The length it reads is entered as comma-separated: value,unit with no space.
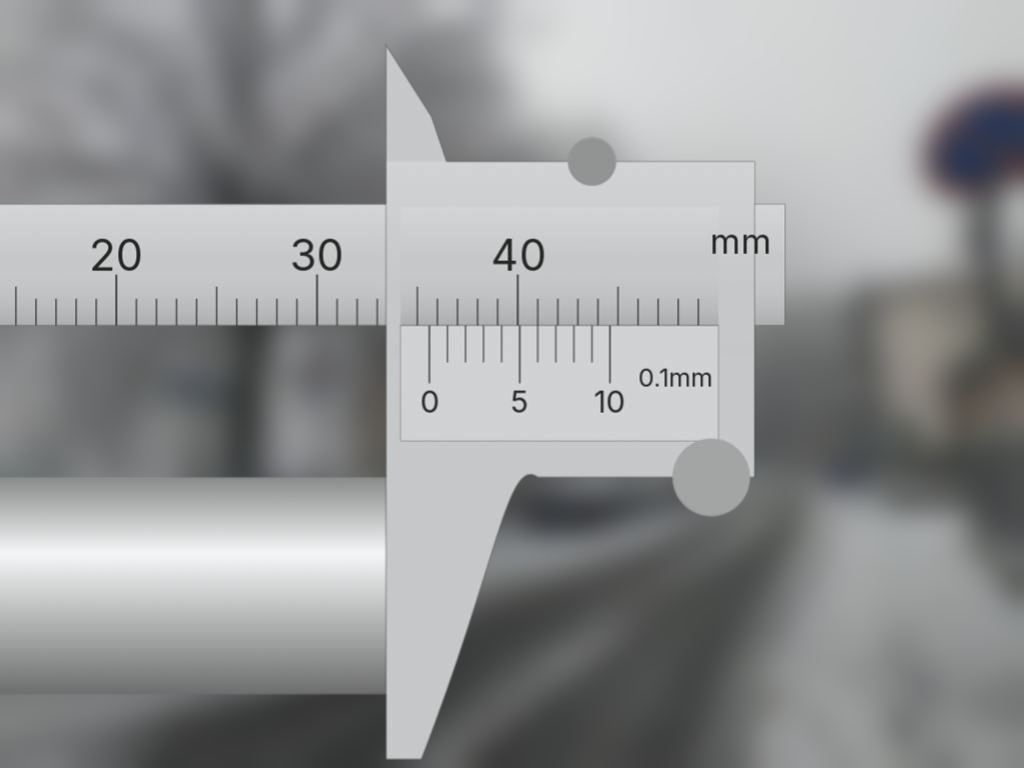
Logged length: 35.6,mm
